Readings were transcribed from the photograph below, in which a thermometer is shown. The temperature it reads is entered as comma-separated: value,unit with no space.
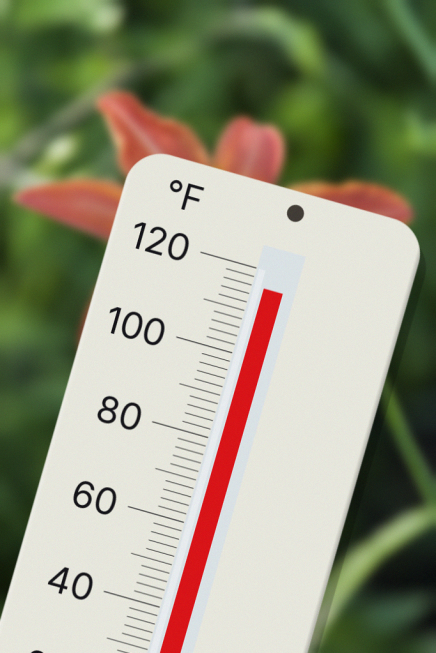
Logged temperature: 116,°F
